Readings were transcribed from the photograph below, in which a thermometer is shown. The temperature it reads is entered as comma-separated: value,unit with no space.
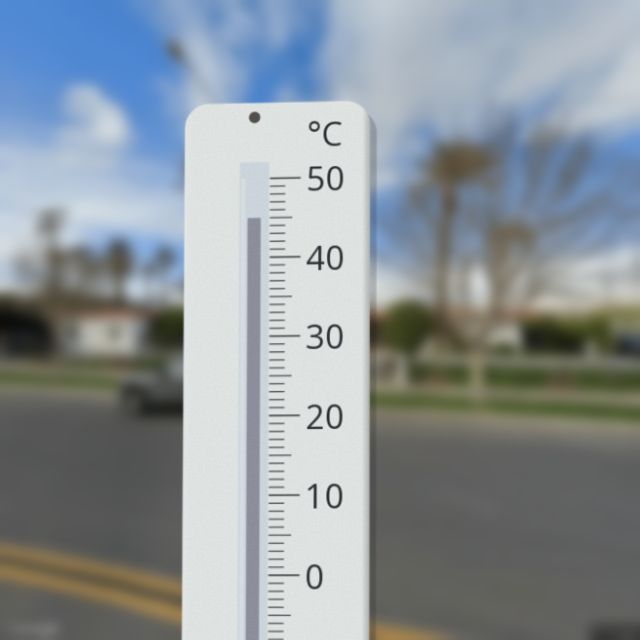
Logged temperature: 45,°C
